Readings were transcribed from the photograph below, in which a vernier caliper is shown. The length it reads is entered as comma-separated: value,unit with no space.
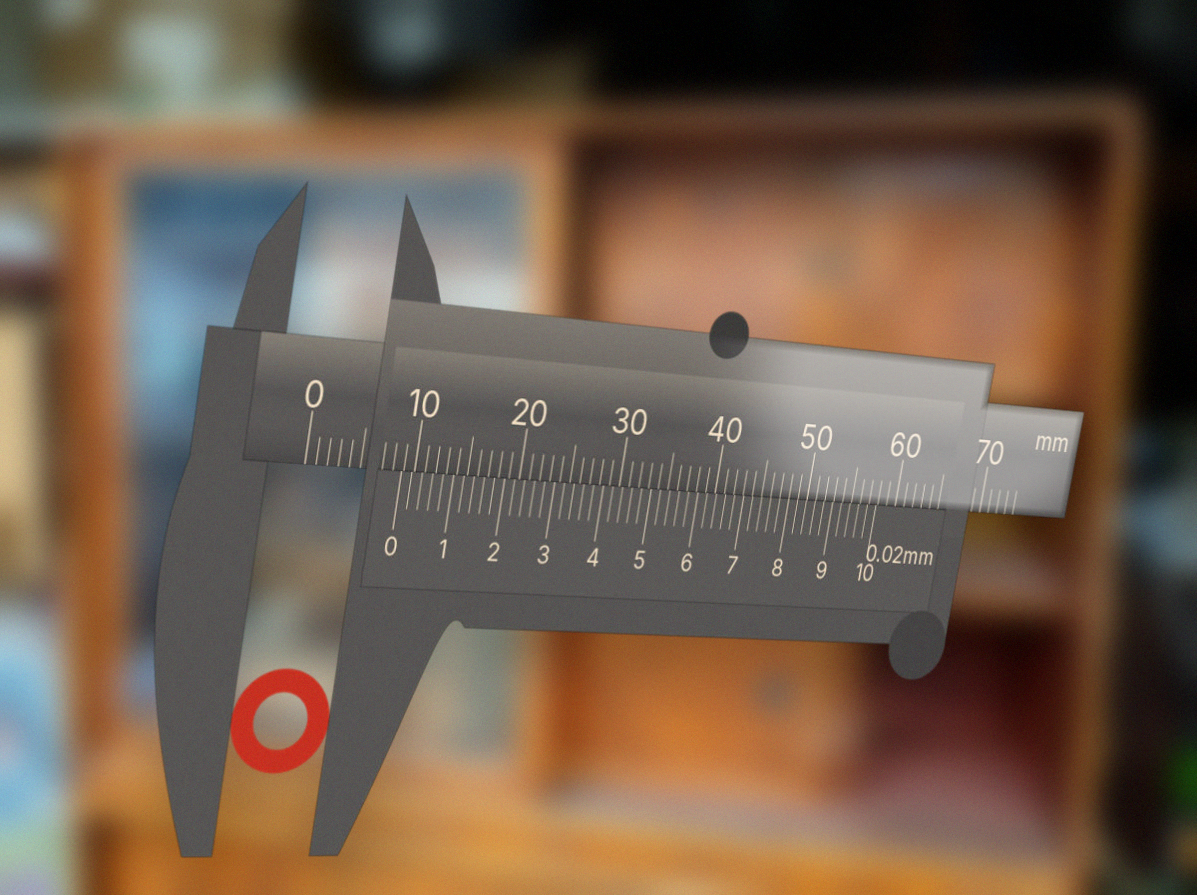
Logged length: 8.8,mm
